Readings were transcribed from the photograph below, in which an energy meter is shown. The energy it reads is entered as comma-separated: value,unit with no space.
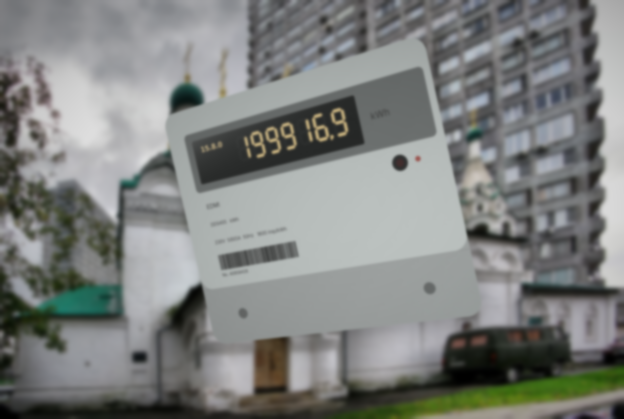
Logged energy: 199916.9,kWh
